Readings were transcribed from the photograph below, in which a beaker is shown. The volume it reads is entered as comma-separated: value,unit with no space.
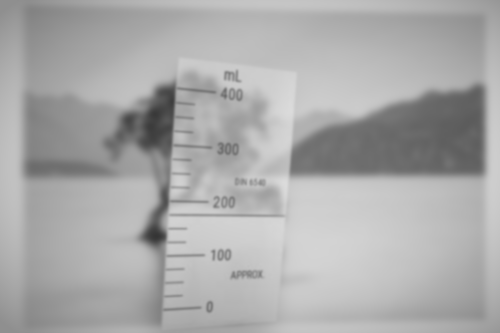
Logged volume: 175,mL
